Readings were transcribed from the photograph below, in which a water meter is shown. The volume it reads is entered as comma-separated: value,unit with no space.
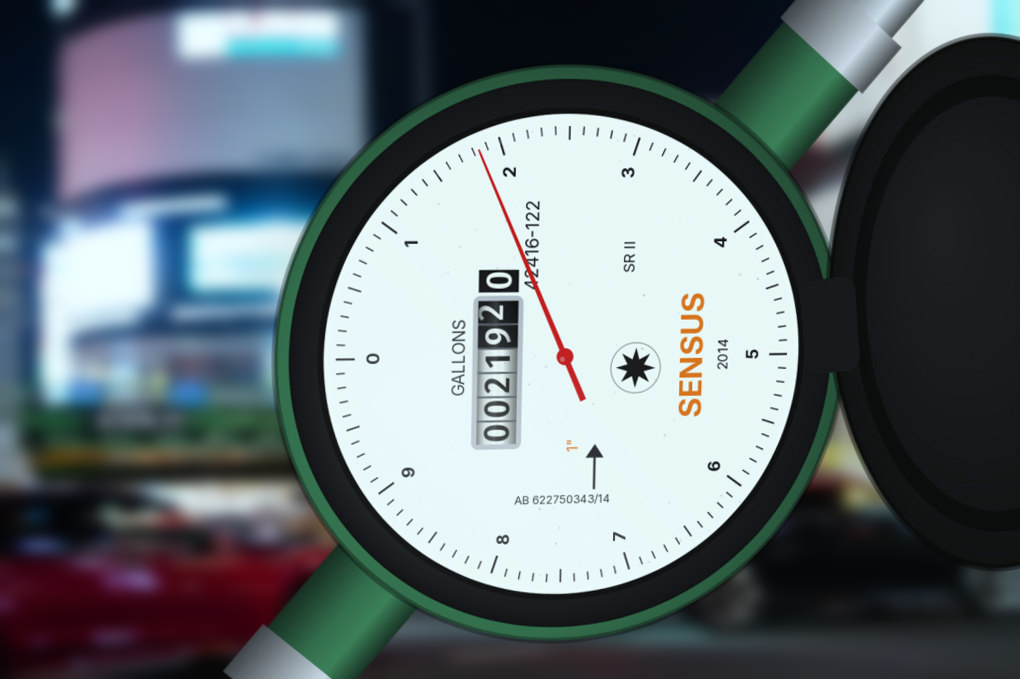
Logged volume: 21921.8,gal
